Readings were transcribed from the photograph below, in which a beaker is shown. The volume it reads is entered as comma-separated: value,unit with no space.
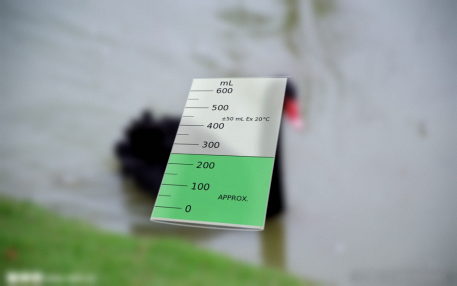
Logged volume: 250,mL
